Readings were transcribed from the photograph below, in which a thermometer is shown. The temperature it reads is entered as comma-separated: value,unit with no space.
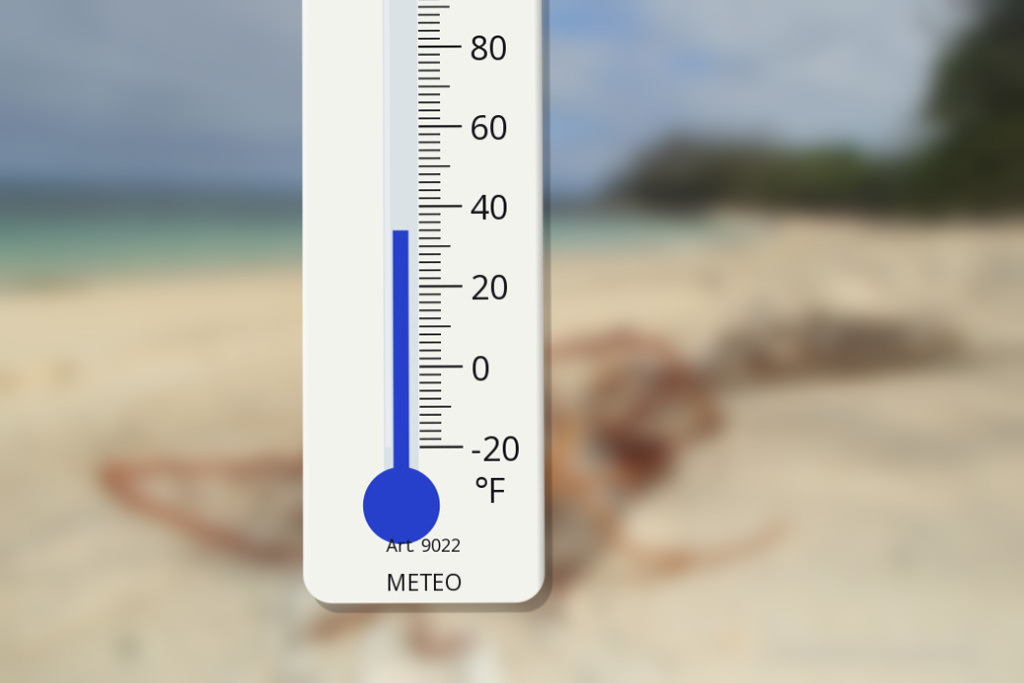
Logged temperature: 34,°F
